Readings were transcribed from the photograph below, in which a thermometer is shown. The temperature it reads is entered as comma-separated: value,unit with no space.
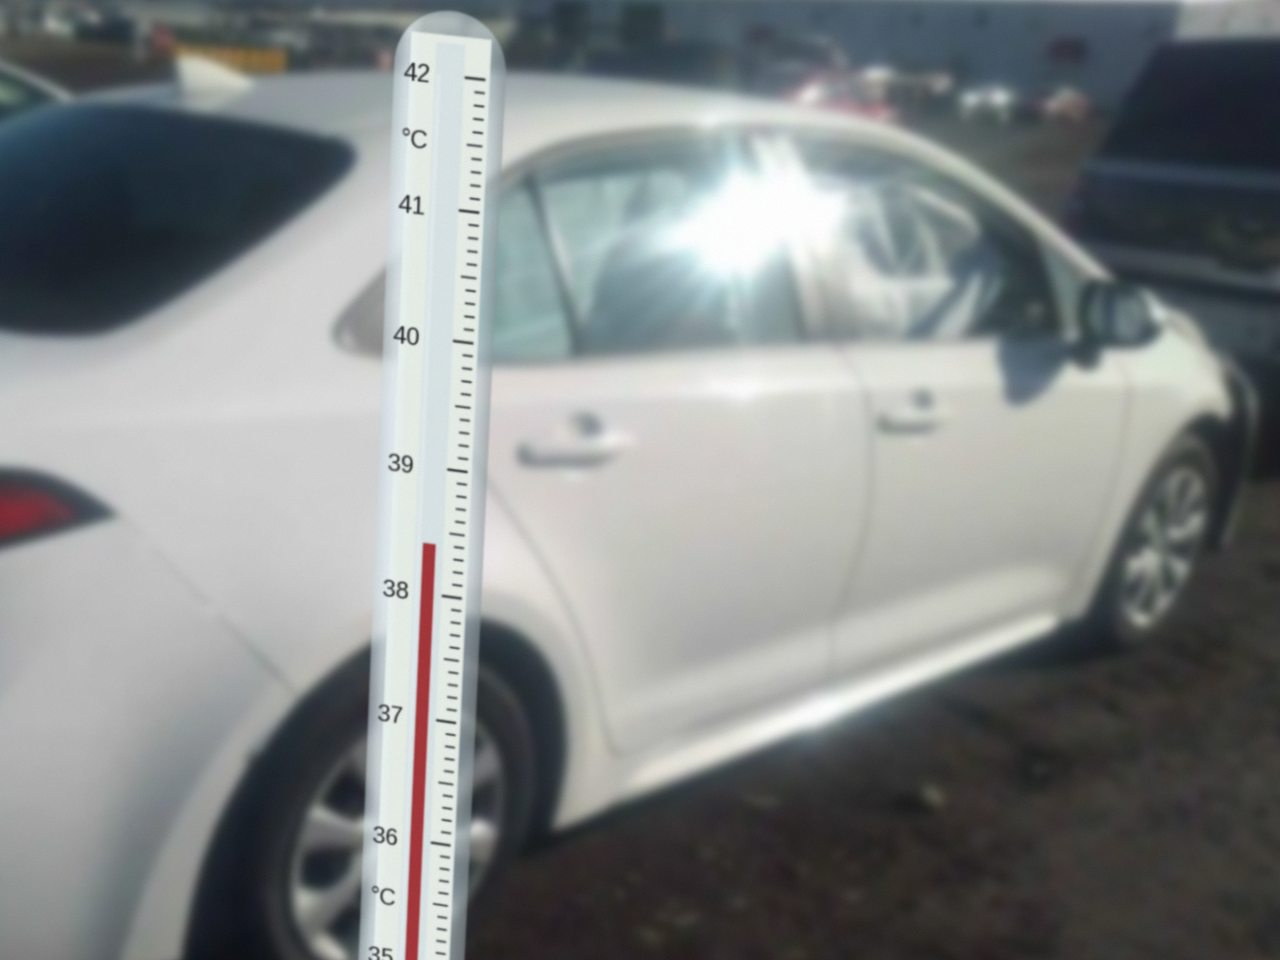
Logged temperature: 38.4,°C
